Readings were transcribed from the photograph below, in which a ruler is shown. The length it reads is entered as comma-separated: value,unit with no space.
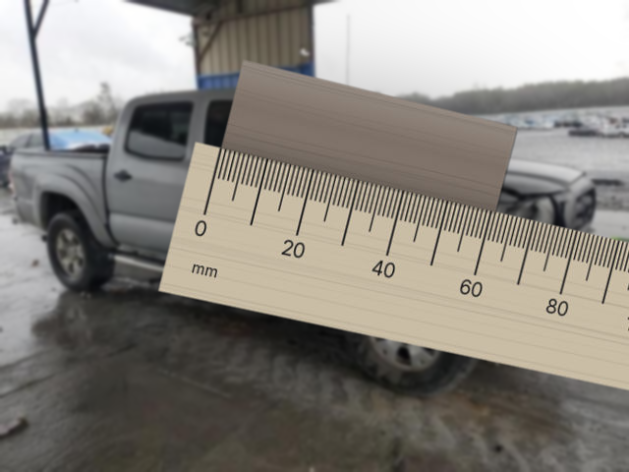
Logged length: 61,mm
